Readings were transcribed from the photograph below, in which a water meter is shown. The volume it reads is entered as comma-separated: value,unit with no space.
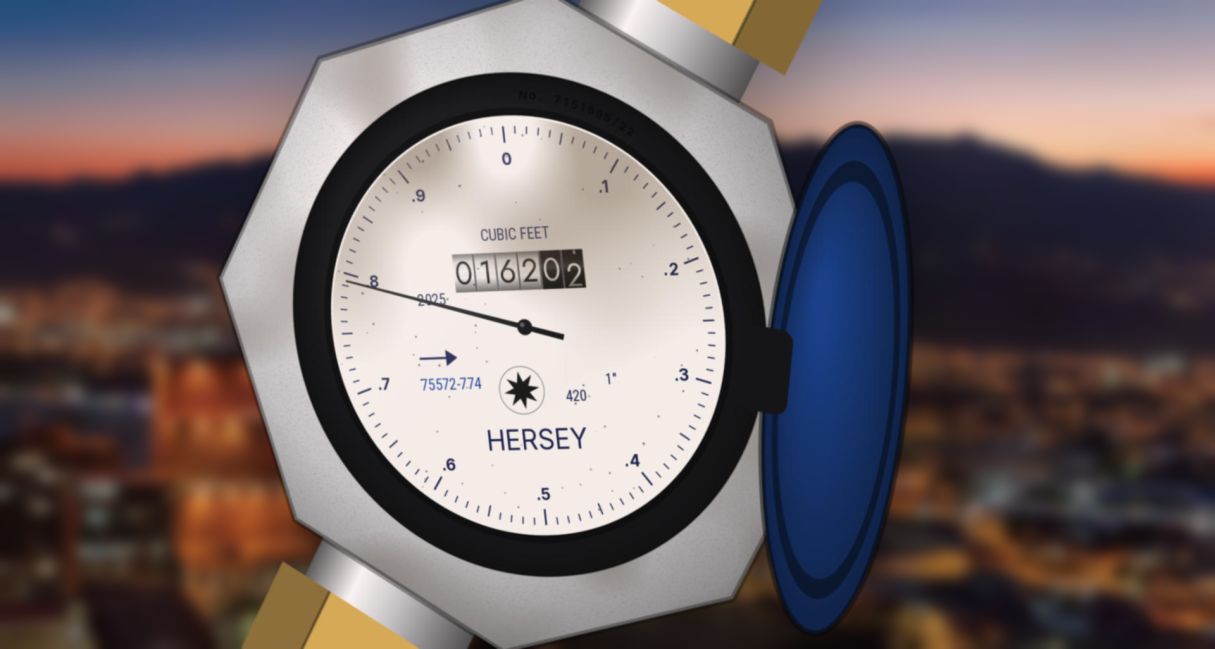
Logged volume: 16201.79,ft³
